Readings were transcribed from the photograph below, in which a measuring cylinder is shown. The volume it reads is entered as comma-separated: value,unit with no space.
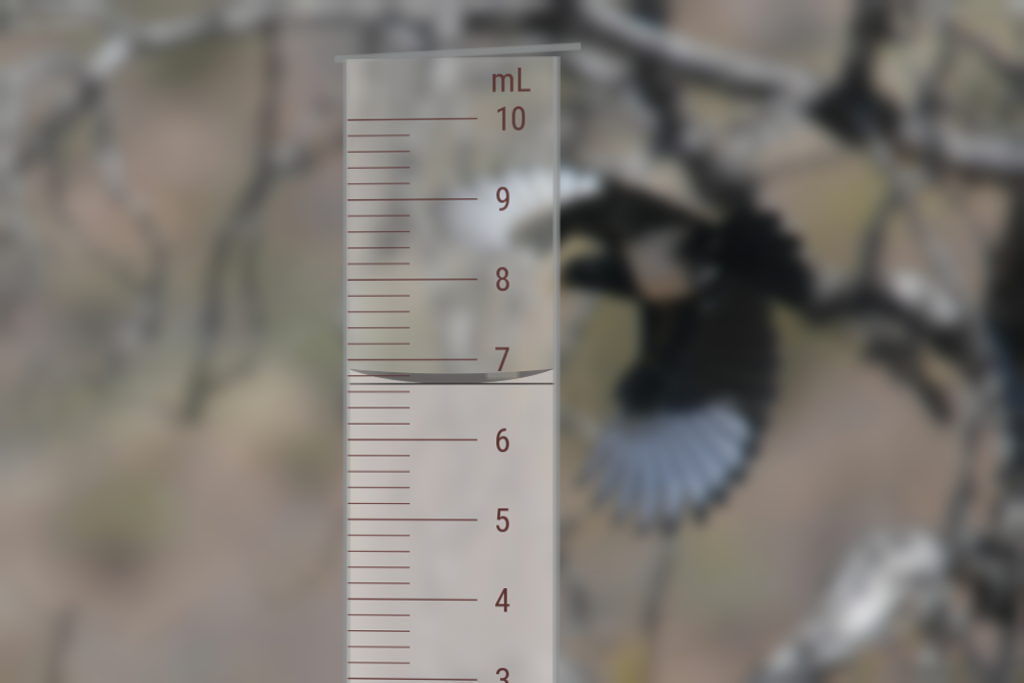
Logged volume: 6.7,mL
